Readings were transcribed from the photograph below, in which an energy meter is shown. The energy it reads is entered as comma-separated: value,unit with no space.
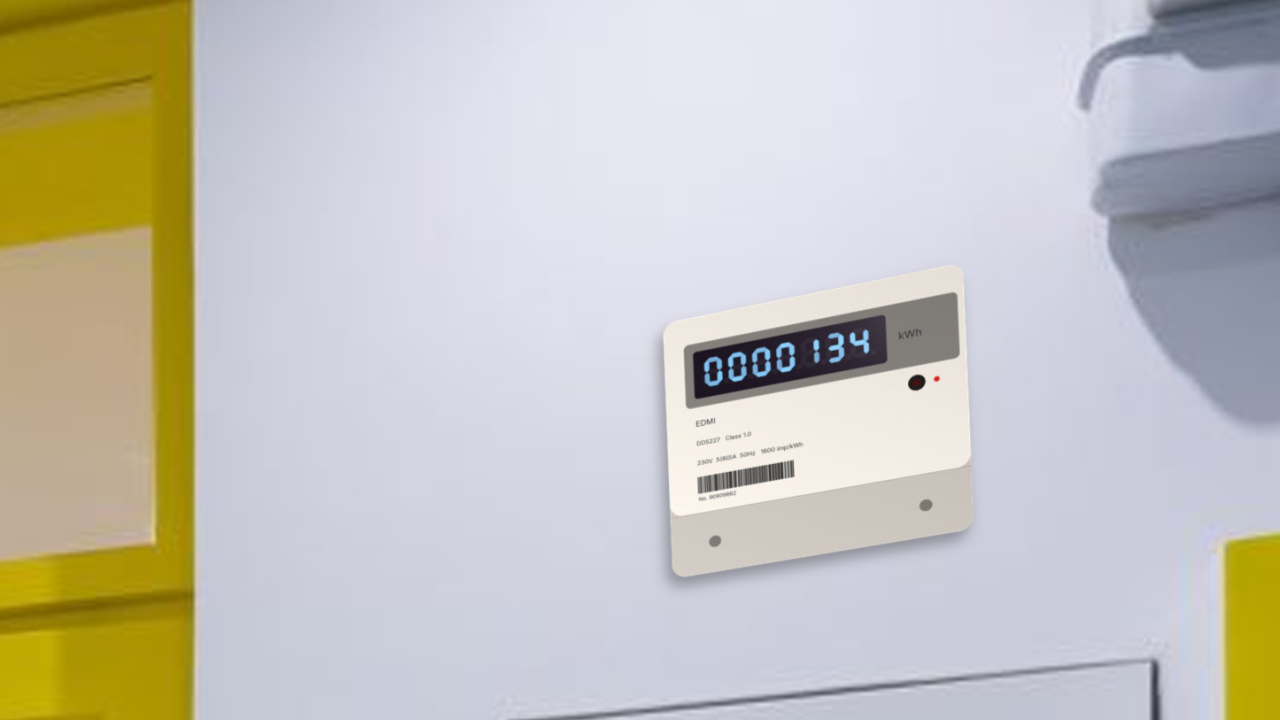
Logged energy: 134,kWh
